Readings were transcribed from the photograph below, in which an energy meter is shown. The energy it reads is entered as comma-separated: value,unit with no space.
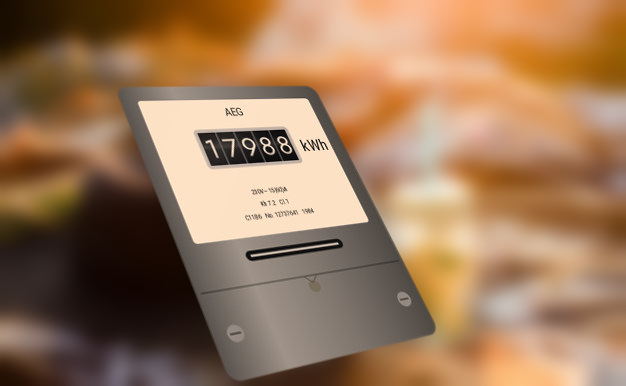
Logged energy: 17988,kWh
